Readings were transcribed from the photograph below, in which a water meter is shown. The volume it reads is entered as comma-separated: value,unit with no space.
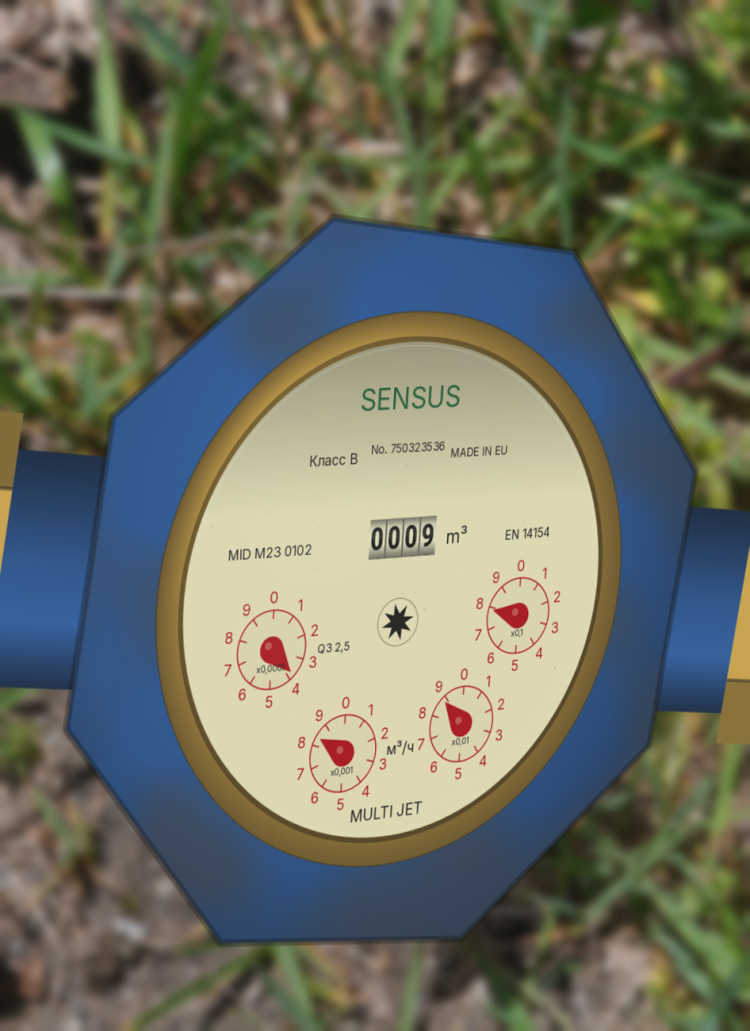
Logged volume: 9.7883,m³
